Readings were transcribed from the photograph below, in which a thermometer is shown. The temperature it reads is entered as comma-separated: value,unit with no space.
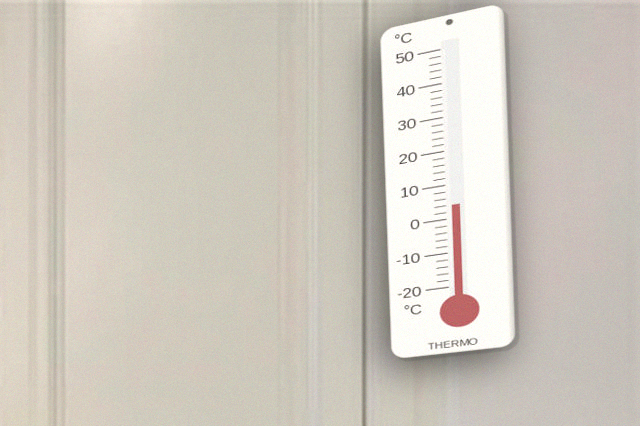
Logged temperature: 4,°C
